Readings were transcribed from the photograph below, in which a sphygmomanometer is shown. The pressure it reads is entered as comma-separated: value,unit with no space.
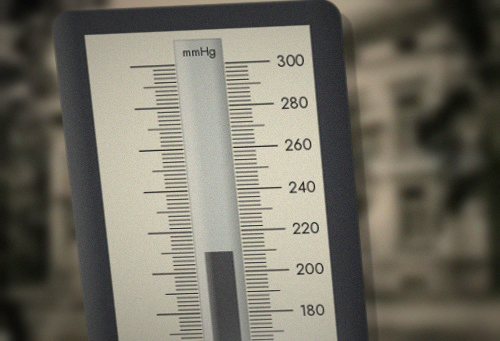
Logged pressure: 210,mmHg
